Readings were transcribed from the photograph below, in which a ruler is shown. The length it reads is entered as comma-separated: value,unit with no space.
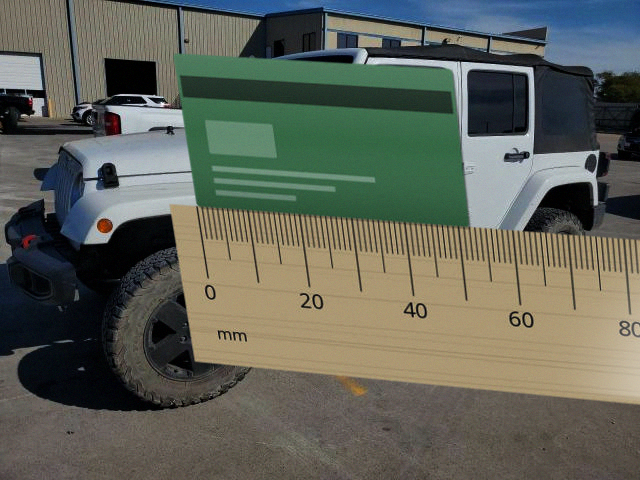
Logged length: 52,mm
